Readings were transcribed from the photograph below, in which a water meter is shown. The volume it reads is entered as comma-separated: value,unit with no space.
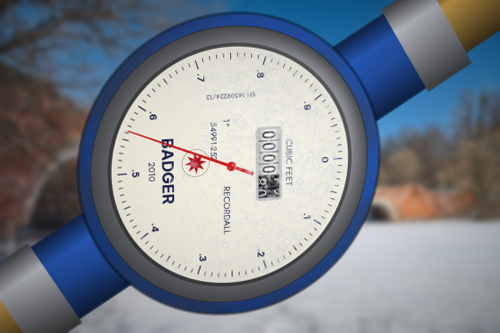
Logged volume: 79.56,ft³
